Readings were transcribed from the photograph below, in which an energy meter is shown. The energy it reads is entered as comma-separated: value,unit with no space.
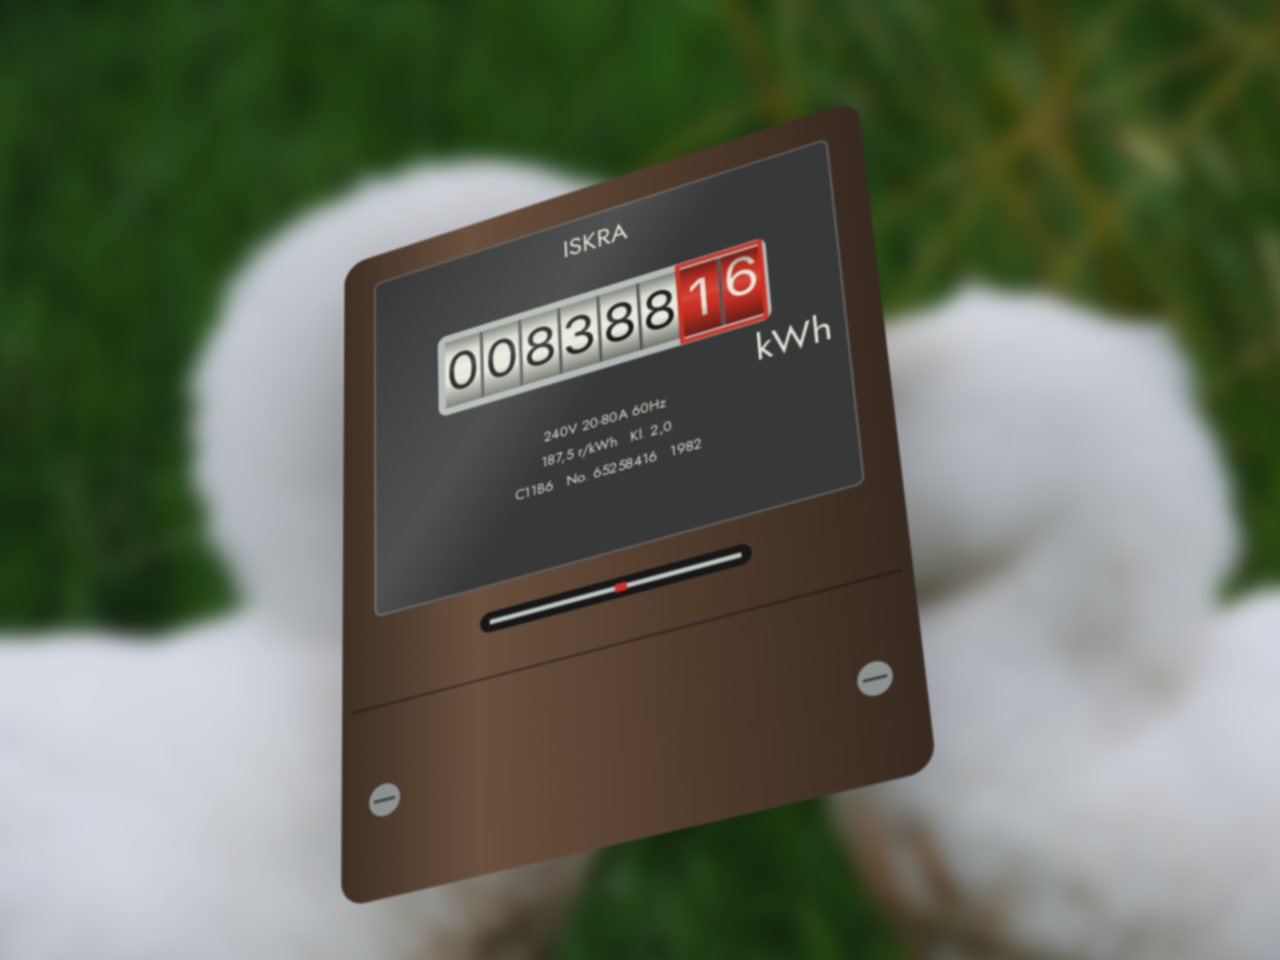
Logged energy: 8388.16,kWh
